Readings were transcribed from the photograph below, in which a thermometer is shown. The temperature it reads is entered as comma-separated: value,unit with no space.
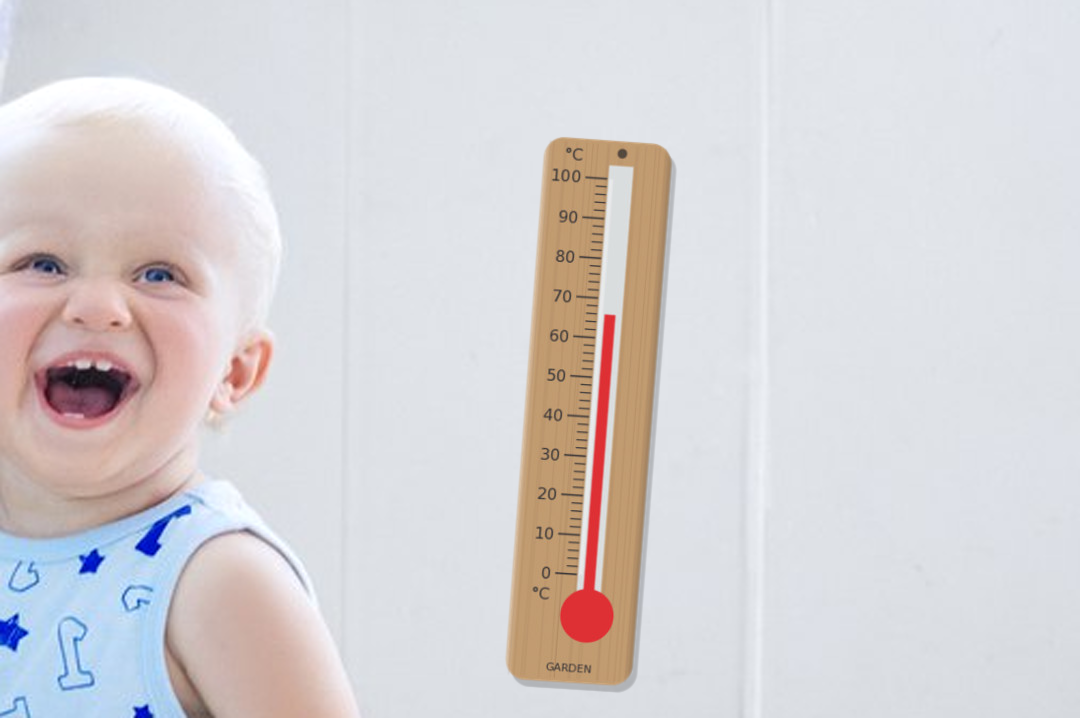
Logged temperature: 66,°C
